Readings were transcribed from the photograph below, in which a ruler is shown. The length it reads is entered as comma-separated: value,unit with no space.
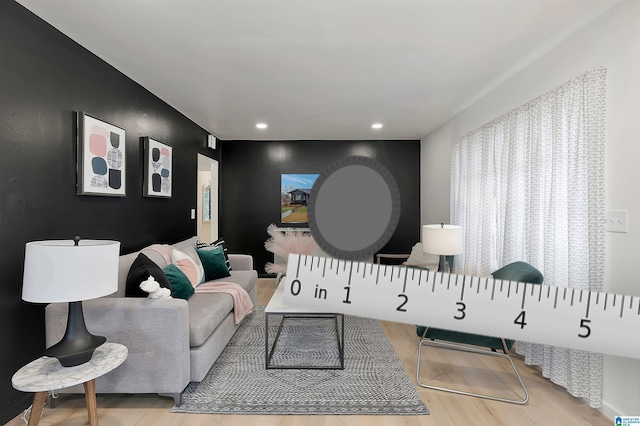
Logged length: 1.75,in
